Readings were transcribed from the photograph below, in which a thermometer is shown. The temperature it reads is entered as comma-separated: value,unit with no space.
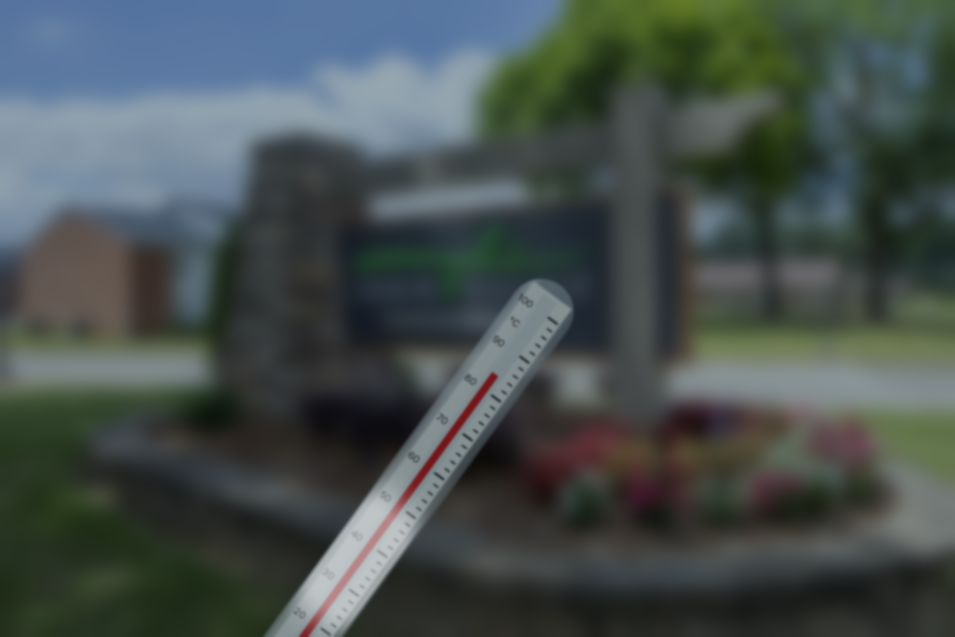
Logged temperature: 84,°C
